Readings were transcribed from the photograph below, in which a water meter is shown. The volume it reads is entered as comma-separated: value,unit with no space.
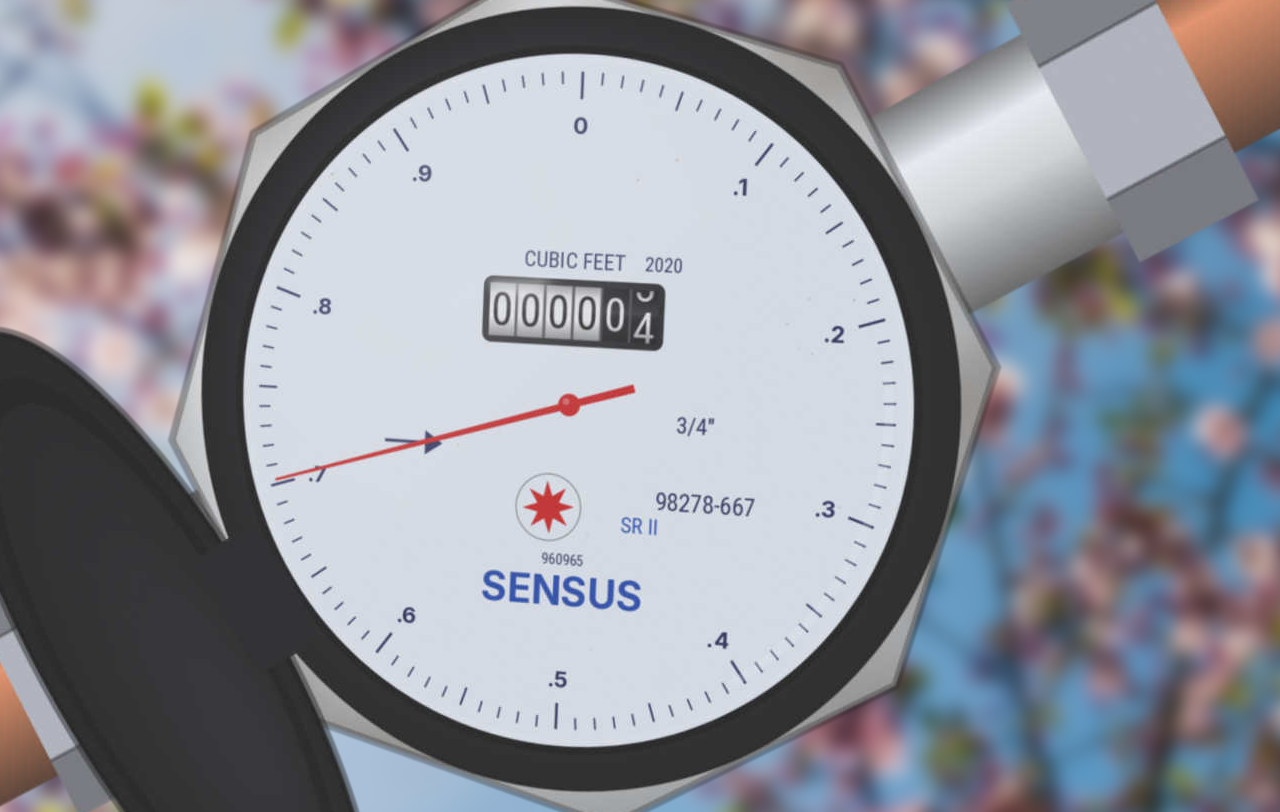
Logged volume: 3.70,ft³
